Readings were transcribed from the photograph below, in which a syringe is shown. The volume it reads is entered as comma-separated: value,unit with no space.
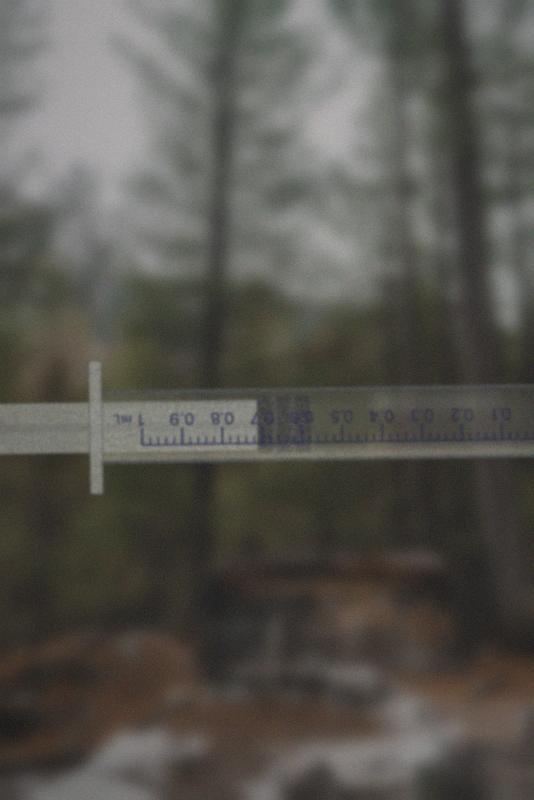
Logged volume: 0.58,mL
